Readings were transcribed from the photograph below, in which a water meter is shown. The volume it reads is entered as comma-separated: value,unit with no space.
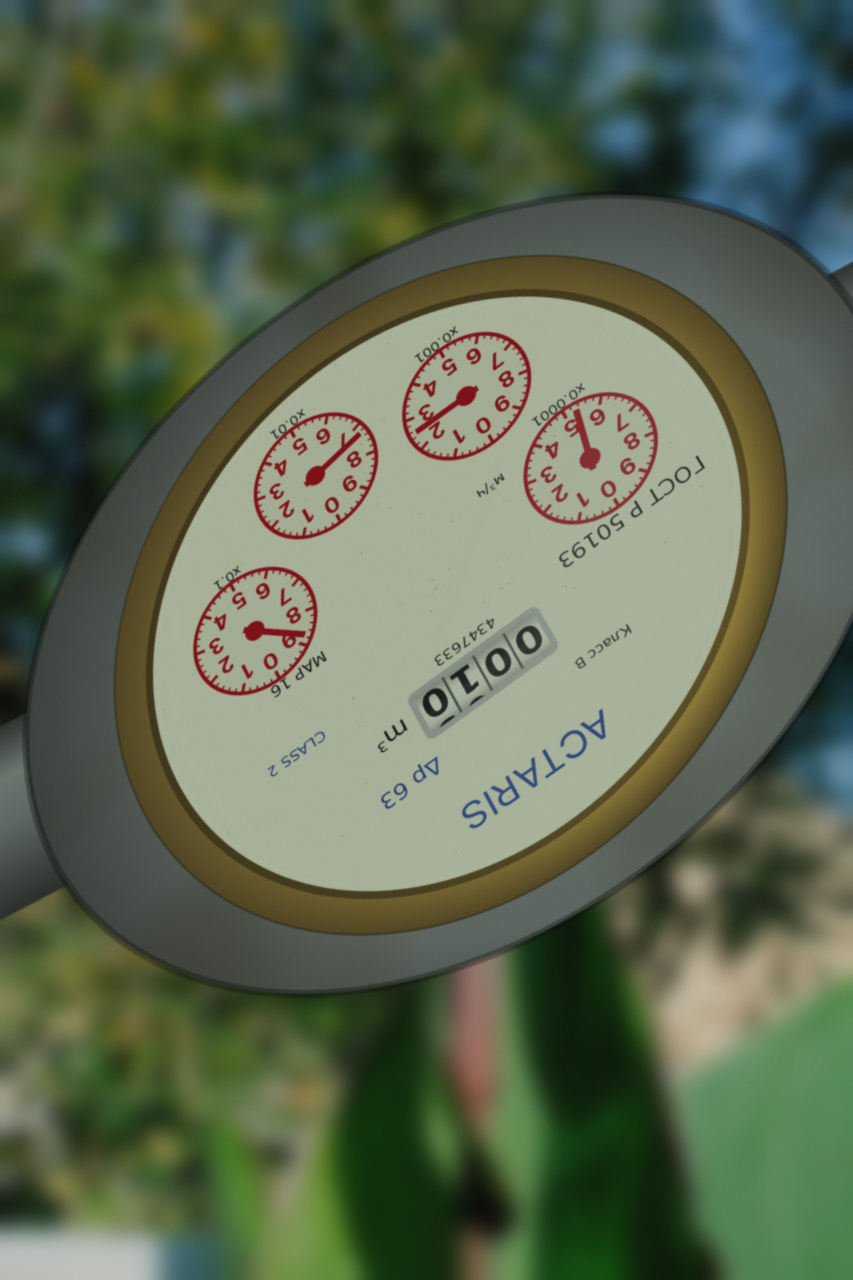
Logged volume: 9.8725,m³
